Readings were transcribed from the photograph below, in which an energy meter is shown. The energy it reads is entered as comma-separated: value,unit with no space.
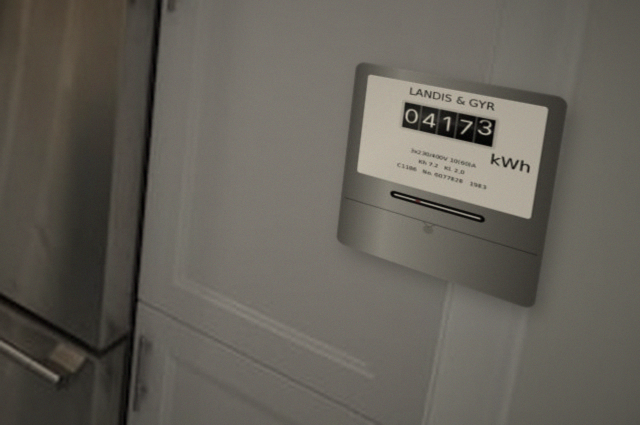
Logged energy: 4173,kWh
